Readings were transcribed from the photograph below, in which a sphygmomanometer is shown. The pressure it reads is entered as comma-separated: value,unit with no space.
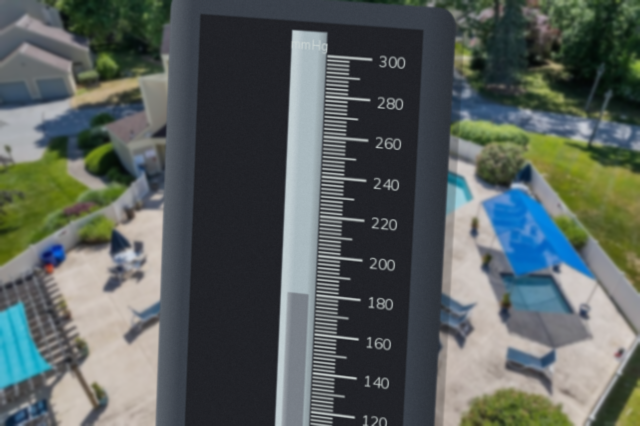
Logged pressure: 180,mmHg
